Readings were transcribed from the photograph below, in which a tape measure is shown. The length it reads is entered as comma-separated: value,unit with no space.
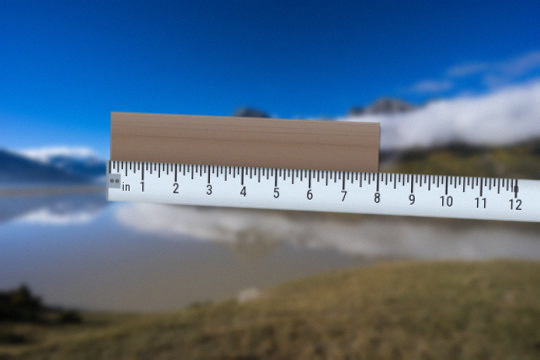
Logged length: 8,in
